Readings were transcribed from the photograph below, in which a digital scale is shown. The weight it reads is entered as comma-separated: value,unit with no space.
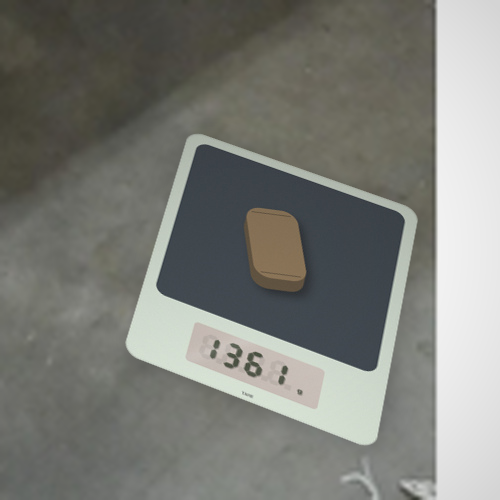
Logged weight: 1361,g
